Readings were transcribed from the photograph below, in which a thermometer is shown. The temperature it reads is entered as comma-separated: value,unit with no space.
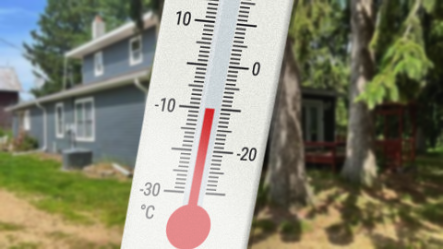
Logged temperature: -10,°C
